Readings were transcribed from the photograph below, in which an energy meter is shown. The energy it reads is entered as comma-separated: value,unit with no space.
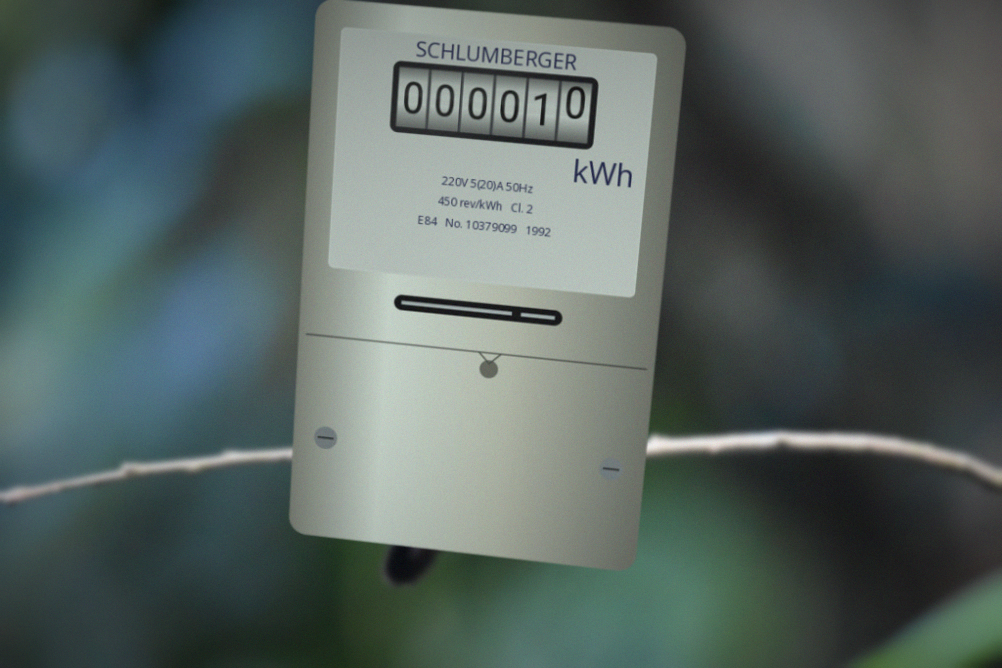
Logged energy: 10,kWh
